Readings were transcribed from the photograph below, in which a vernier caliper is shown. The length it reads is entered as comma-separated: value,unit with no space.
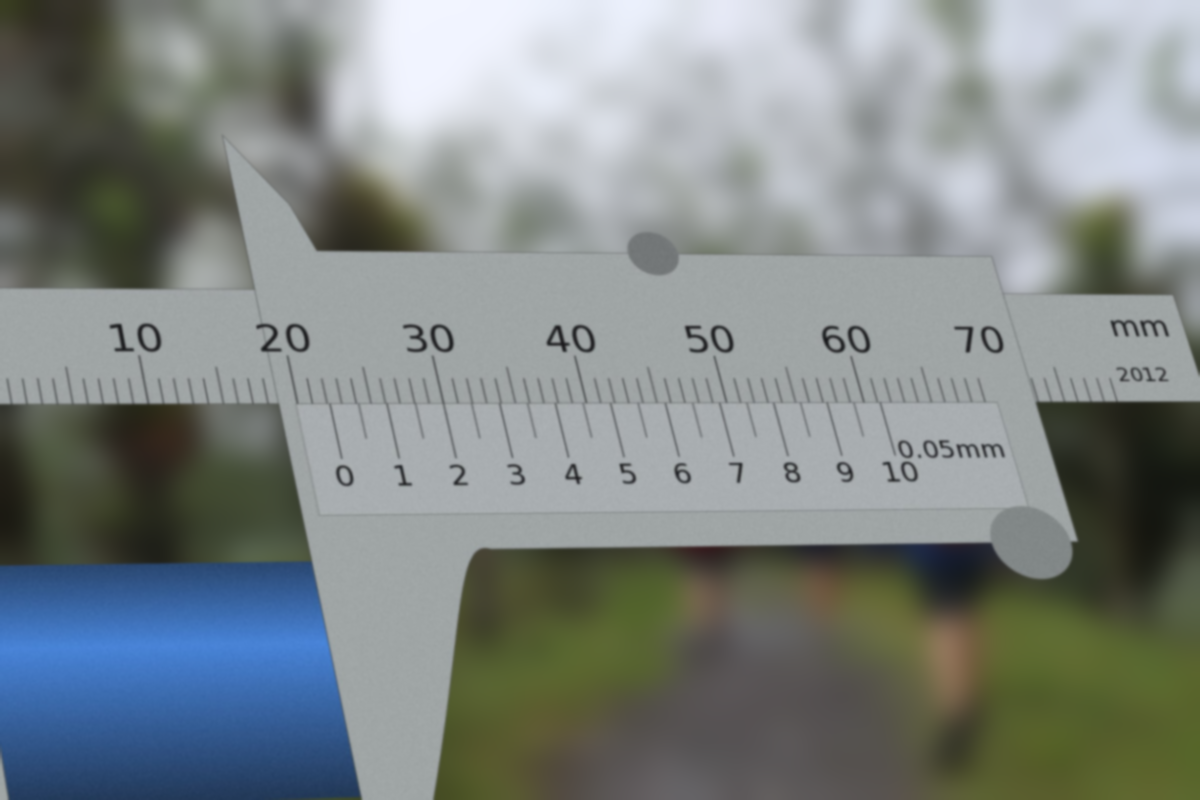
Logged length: 22.2,mm
